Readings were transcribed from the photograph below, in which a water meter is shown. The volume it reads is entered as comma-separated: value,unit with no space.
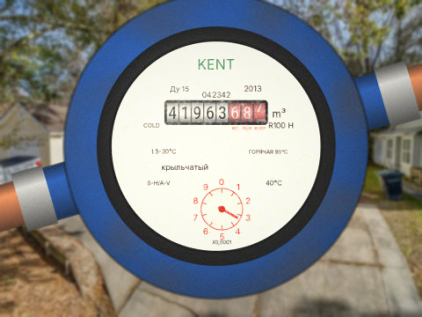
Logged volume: 41963.6873,m³
